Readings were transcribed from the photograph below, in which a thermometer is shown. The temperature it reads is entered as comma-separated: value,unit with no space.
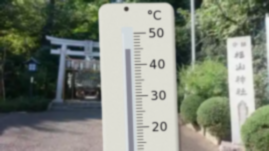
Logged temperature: 45,°C
